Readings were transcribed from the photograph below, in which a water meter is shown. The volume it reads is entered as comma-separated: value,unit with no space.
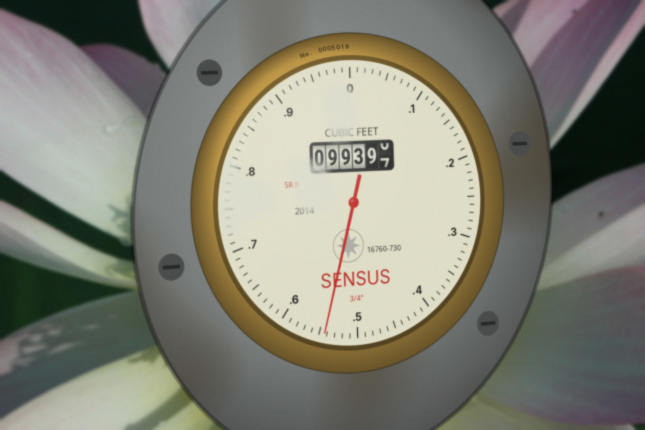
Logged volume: 99396.54,ft³
